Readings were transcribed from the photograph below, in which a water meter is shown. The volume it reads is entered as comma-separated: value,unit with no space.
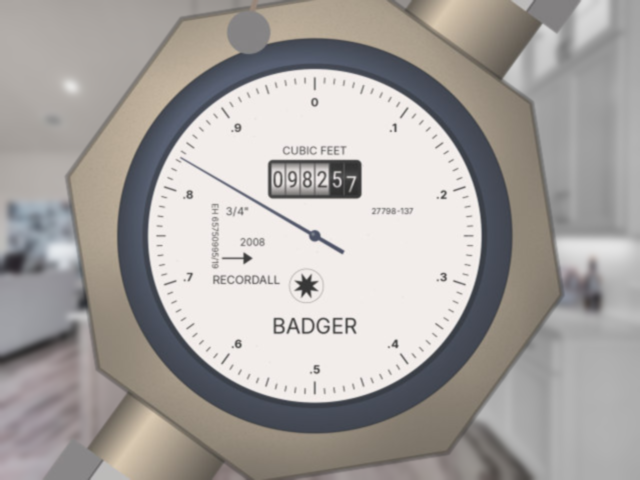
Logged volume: 98256.83,ft³
